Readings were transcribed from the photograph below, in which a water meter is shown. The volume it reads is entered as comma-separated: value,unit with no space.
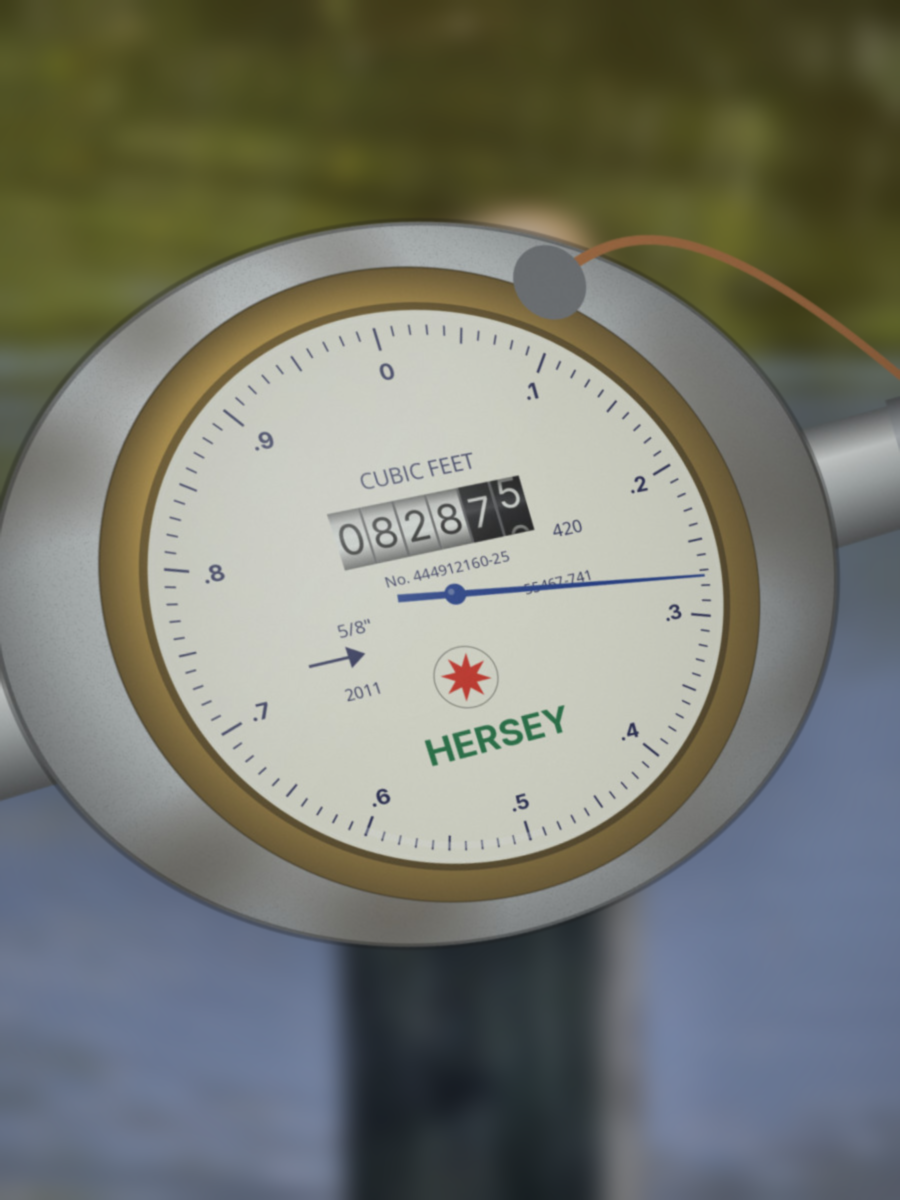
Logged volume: 82875.27,ft³
